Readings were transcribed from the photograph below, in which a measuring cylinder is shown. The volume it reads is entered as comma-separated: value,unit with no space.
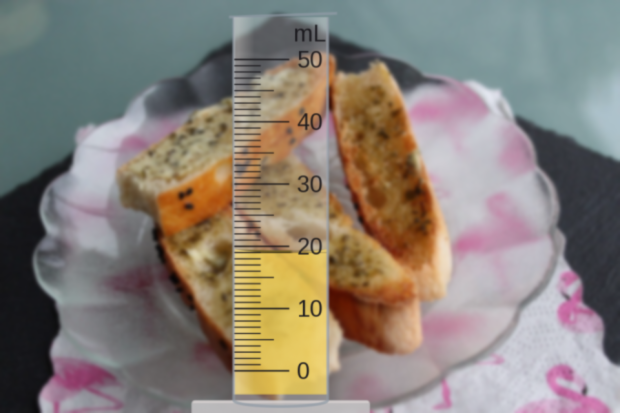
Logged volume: 19,mL
